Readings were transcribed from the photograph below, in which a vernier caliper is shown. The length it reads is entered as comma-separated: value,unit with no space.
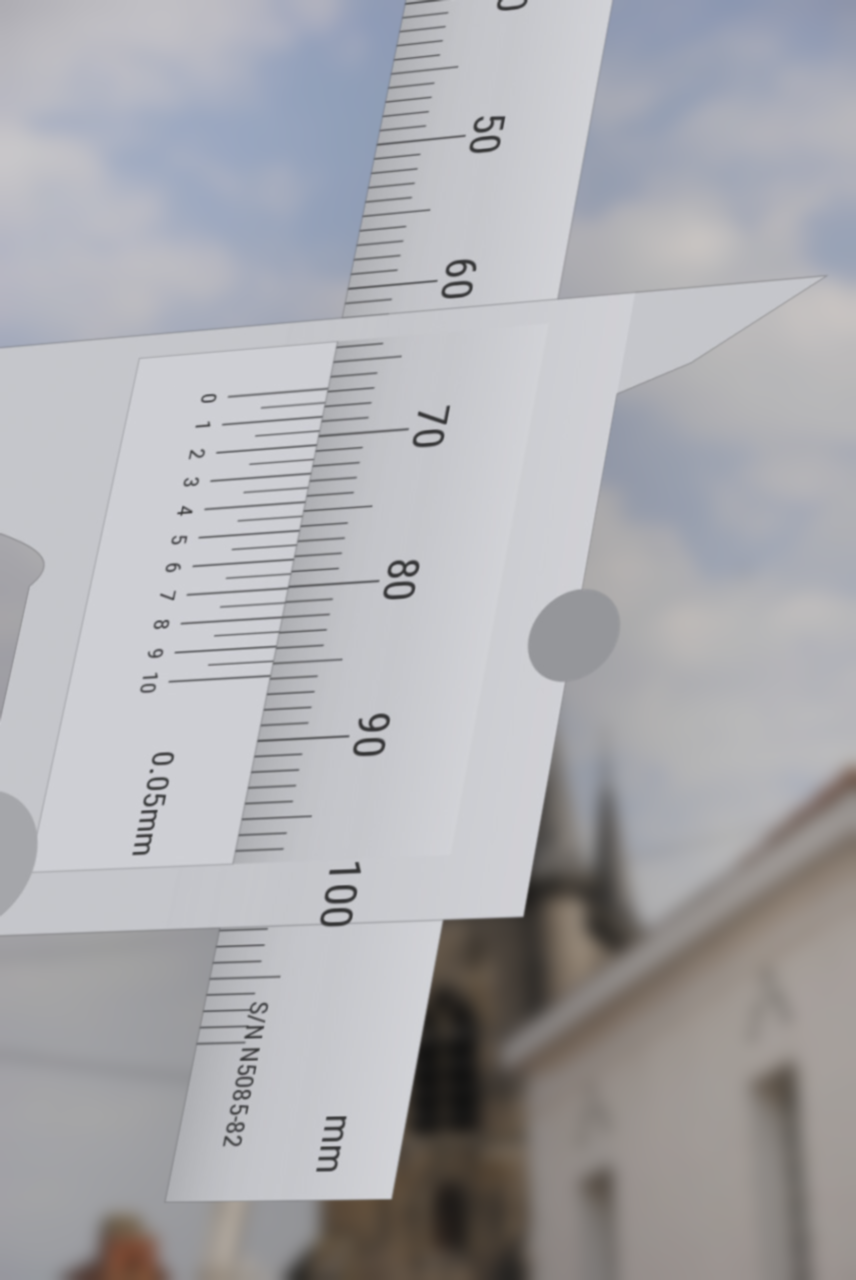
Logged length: 66.8,mm
